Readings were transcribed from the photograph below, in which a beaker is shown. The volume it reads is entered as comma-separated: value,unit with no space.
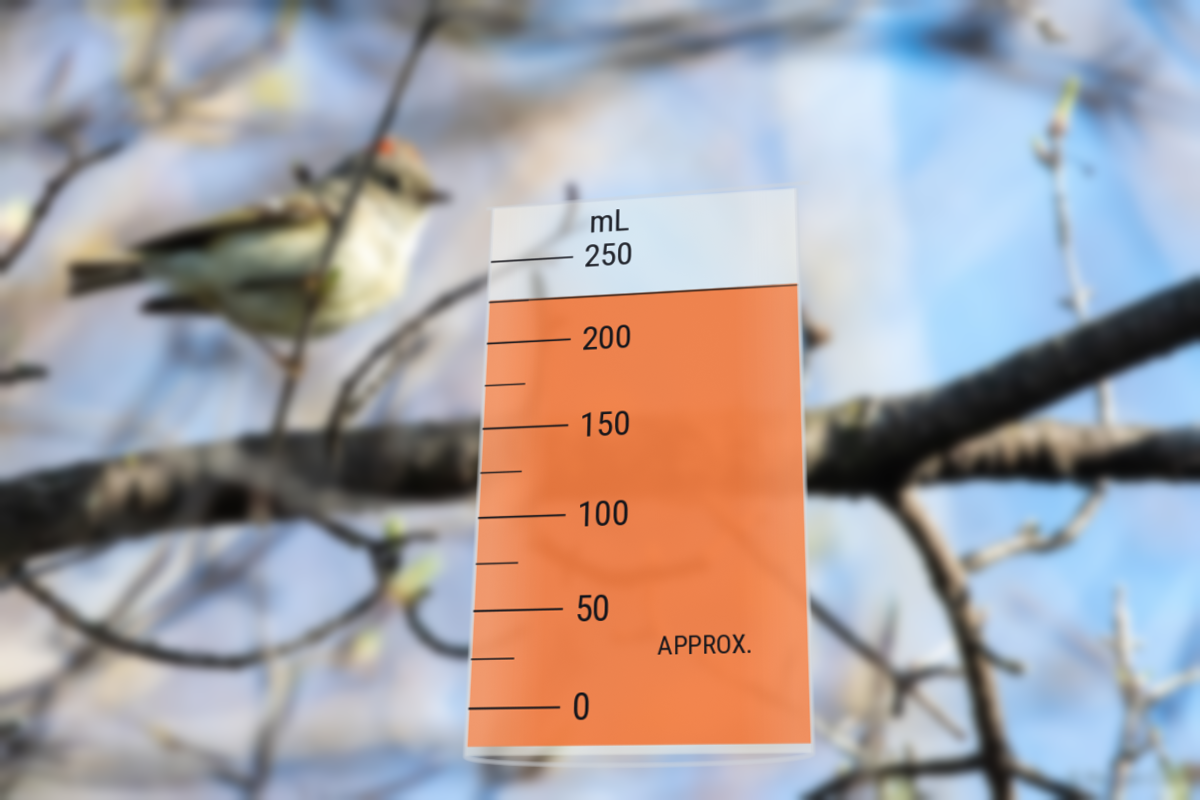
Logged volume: 225,mL
